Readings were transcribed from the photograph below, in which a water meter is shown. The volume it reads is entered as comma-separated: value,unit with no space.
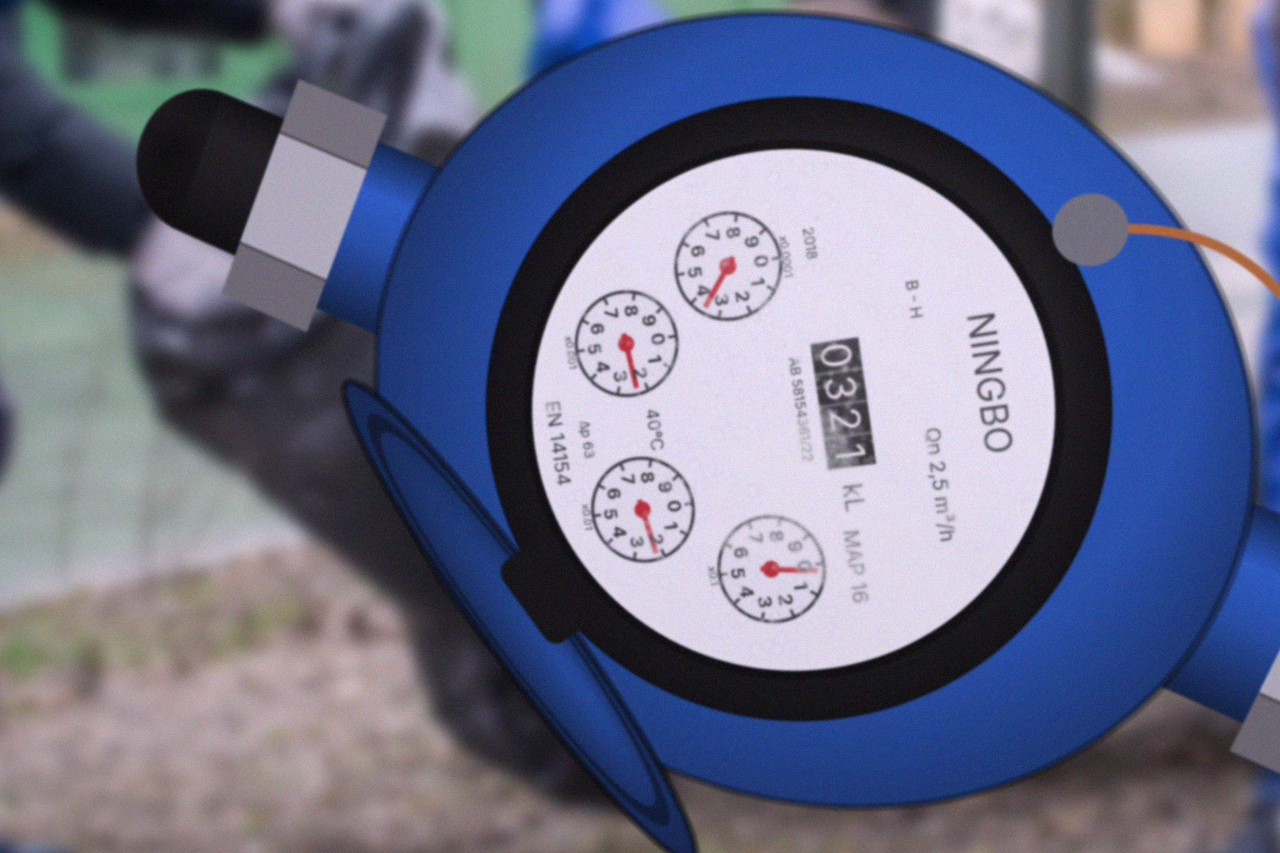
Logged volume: 321.0223,kL
